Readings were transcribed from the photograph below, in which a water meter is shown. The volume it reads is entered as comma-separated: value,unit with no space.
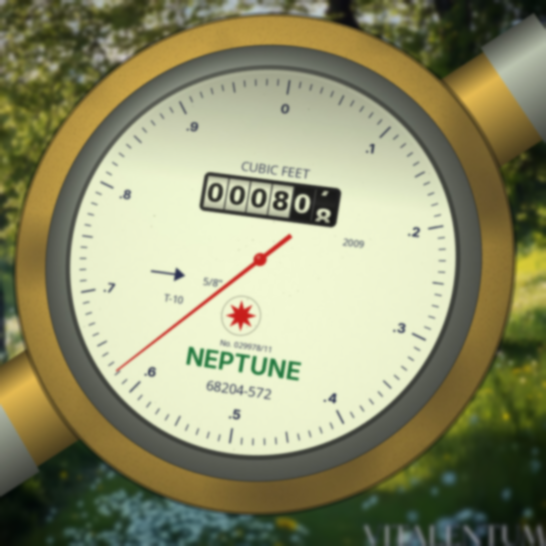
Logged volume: 807.62,ft³
